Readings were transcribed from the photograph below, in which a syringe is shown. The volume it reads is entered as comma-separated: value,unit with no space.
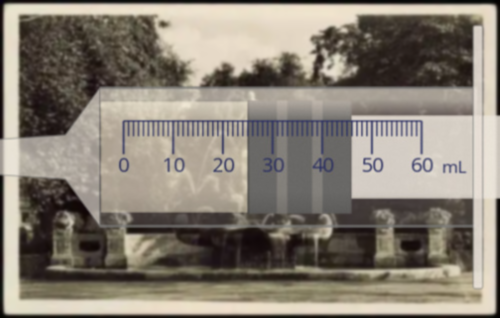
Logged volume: 25,mL
